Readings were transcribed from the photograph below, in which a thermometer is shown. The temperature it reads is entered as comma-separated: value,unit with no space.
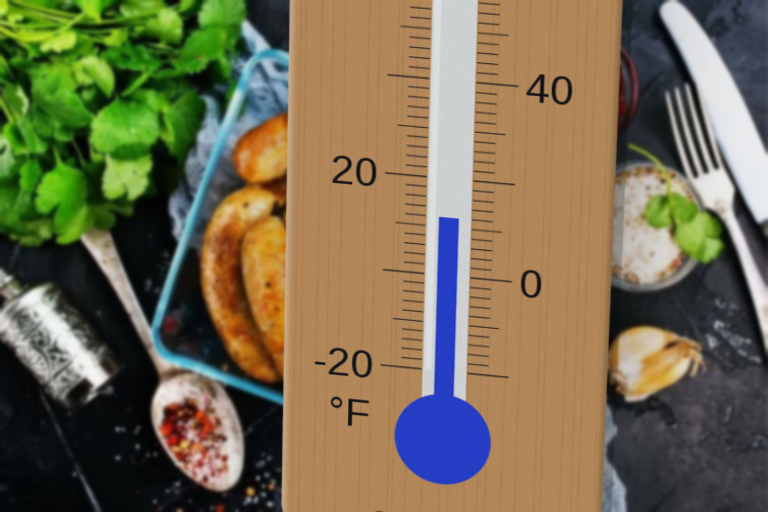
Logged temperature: 12,°F
